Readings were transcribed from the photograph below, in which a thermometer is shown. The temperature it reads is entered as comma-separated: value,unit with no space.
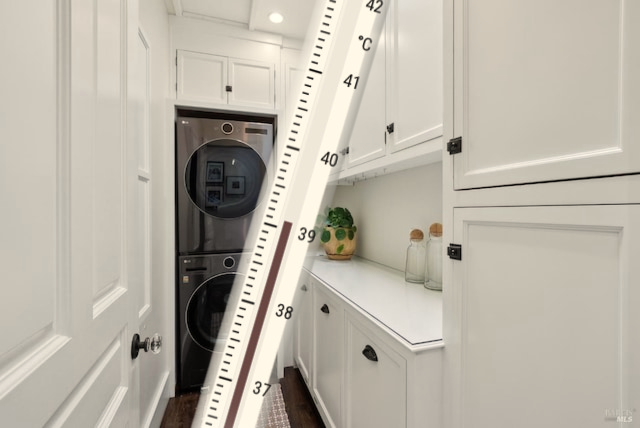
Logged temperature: 39.1,°C
